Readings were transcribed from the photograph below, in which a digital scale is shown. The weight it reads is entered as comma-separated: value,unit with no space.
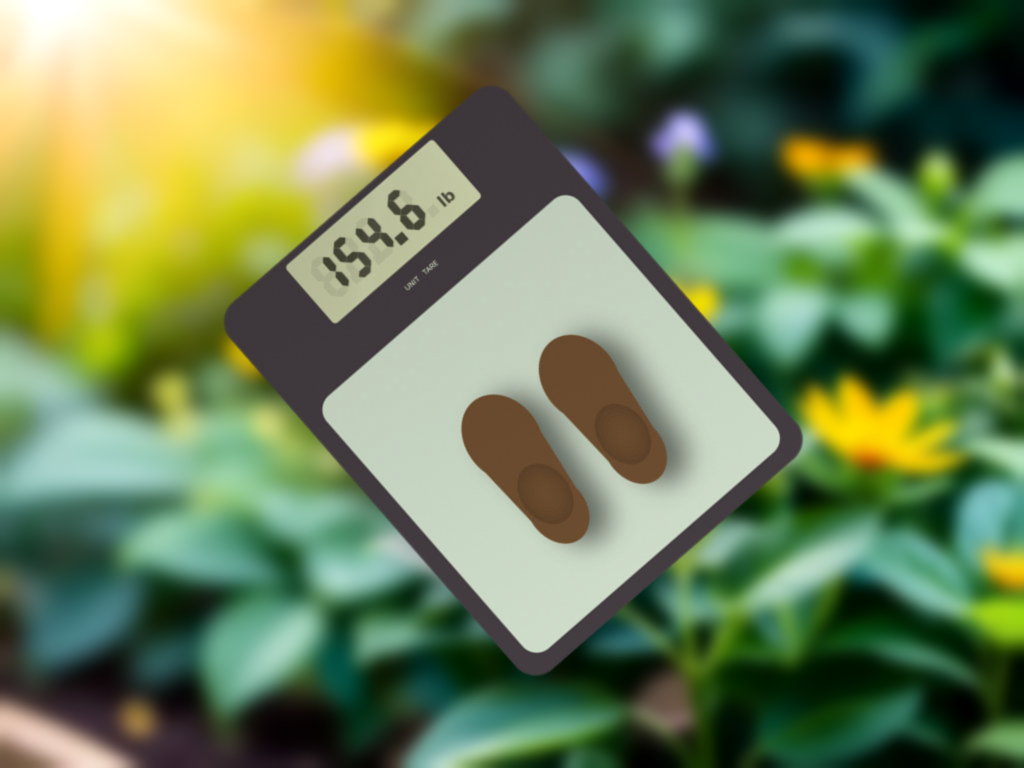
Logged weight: 154.6,lb
